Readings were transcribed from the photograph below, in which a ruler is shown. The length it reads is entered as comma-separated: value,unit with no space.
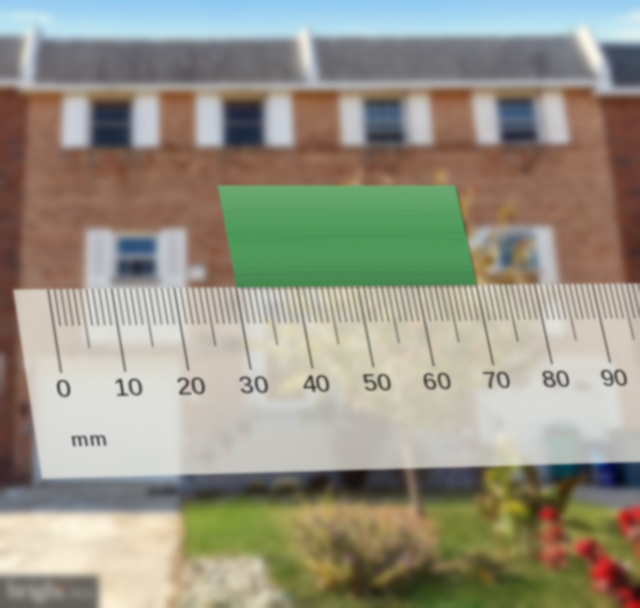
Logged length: 40,mm
